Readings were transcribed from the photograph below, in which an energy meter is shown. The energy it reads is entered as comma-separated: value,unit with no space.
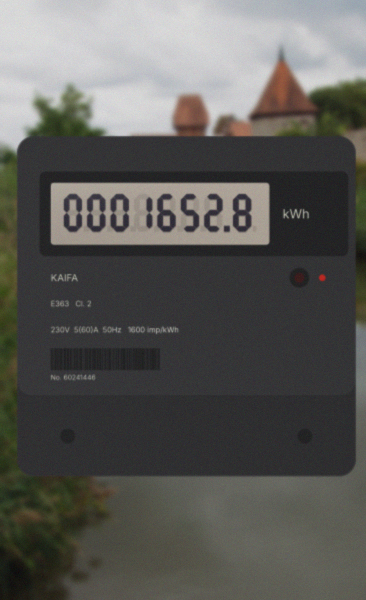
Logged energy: 1652.8,kWh
